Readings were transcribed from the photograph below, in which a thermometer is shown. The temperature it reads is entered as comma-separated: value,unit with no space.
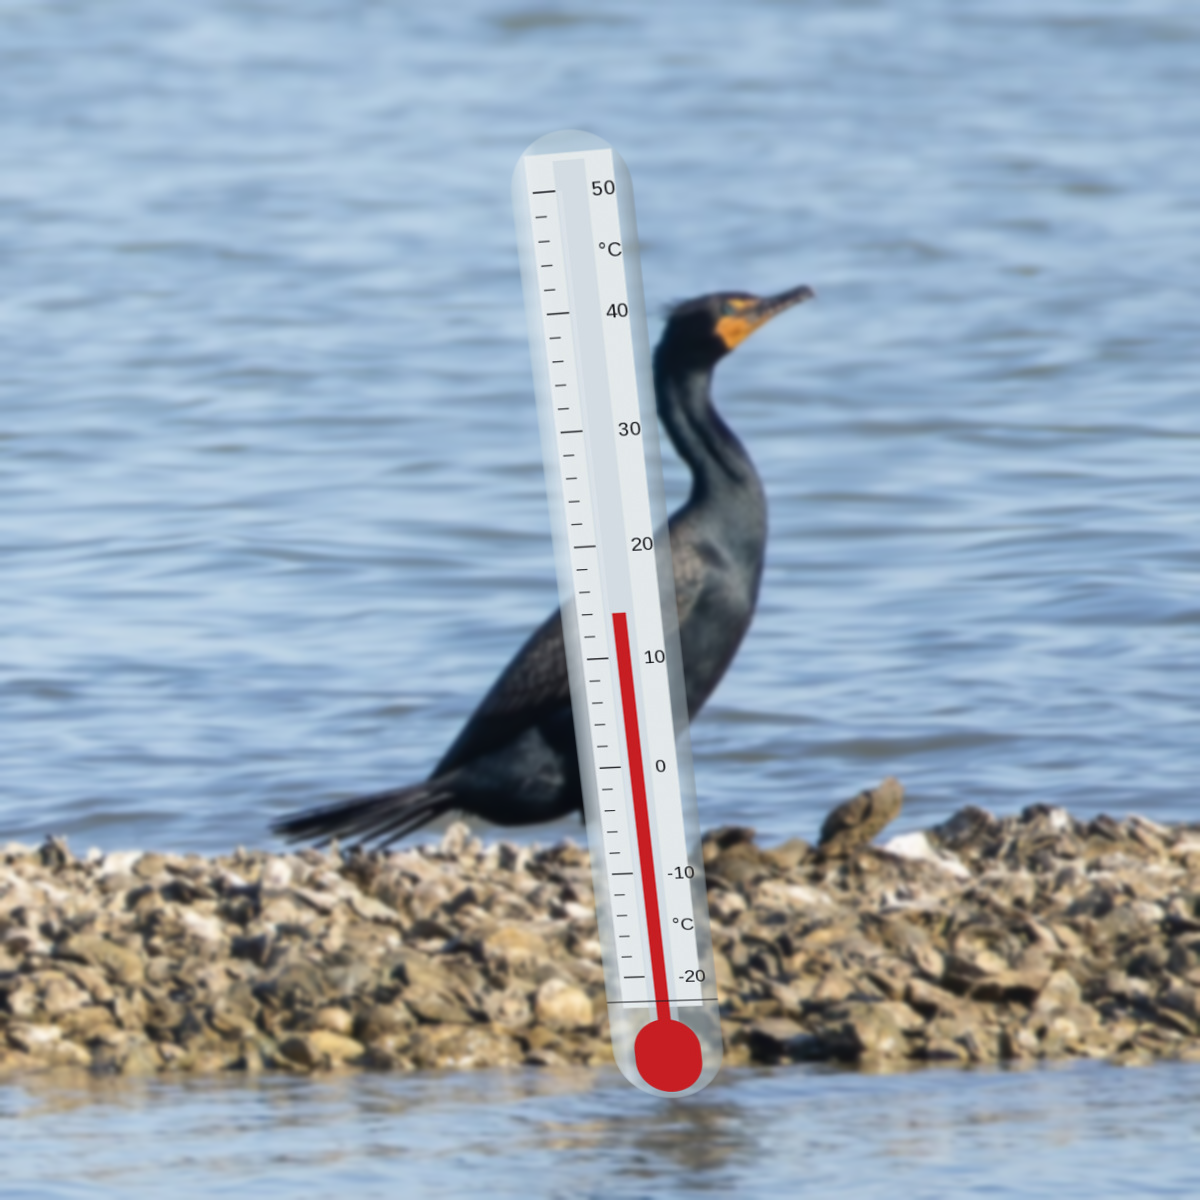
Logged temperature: 14,°C
